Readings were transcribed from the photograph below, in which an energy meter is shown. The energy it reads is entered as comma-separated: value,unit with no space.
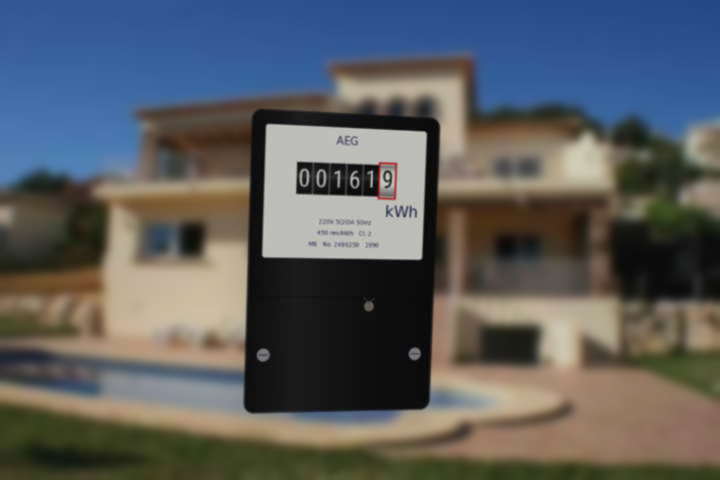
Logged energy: 161.9,kWh
